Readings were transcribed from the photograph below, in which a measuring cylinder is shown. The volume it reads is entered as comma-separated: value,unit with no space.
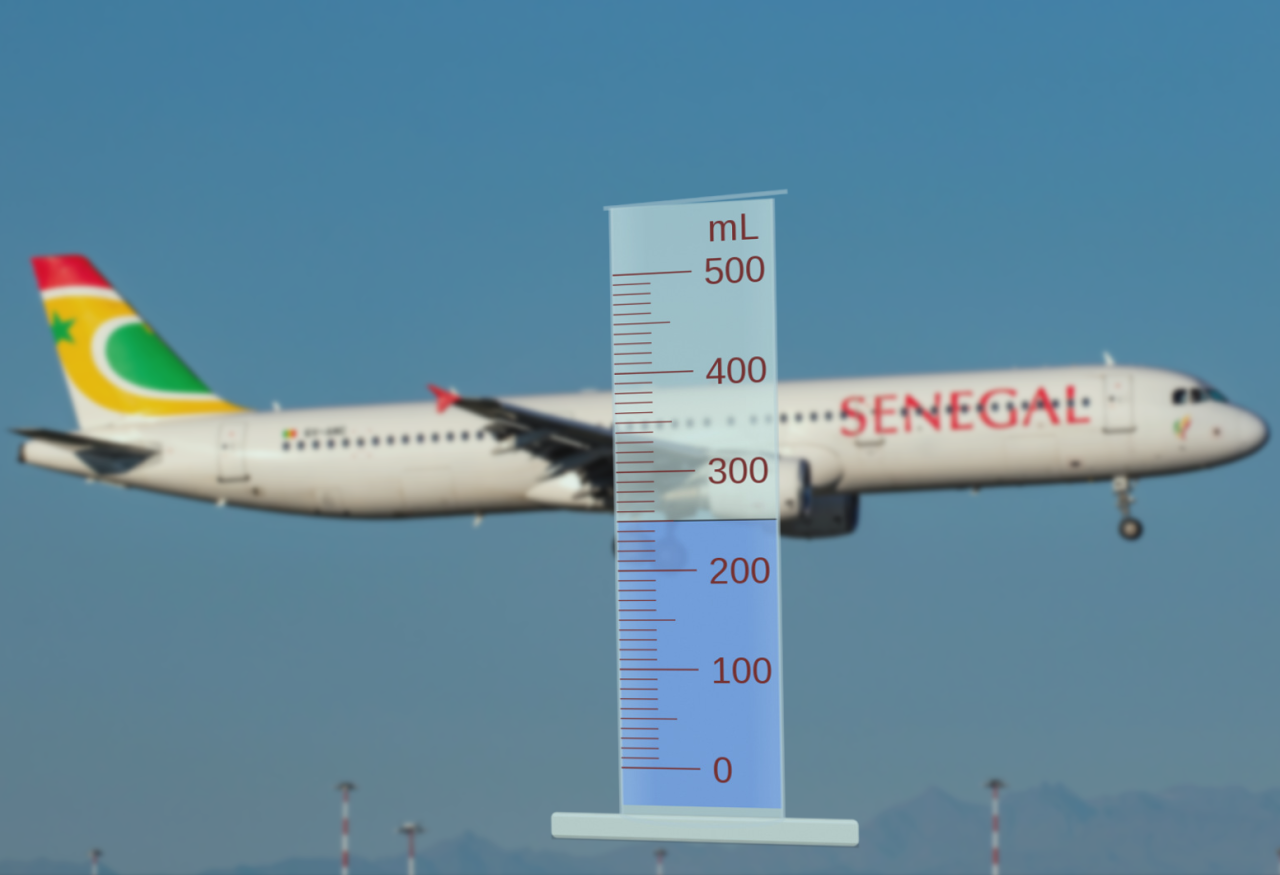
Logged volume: 250,mL
